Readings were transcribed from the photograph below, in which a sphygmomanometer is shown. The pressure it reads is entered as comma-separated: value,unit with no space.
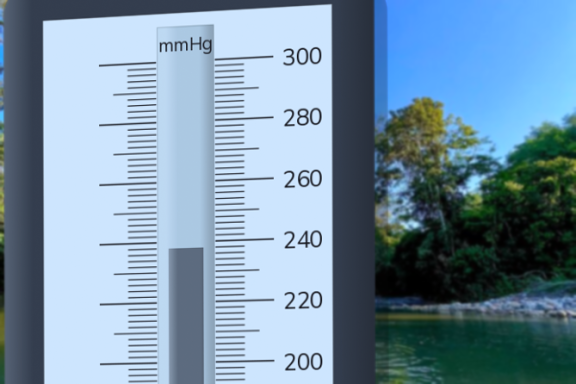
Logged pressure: 238,mmHg
